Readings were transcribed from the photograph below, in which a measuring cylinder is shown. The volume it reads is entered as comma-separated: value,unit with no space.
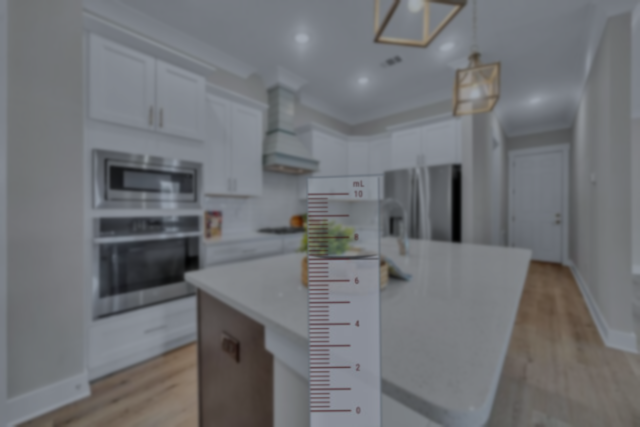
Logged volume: 7,mL
